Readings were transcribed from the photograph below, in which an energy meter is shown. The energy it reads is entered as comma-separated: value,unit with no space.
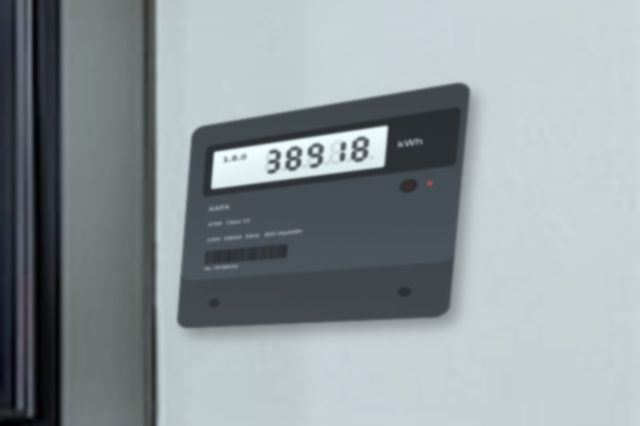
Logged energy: 38918,kWh
